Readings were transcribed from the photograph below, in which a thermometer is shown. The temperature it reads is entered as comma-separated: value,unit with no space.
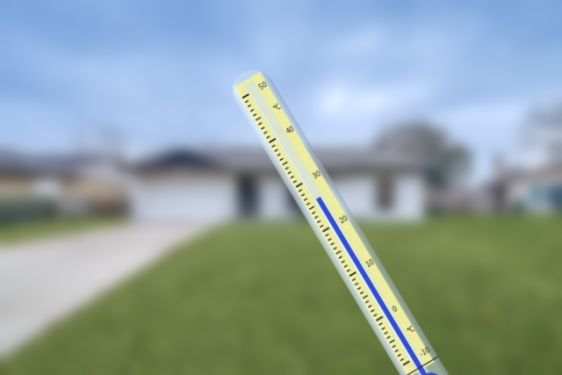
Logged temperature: 26,°C
